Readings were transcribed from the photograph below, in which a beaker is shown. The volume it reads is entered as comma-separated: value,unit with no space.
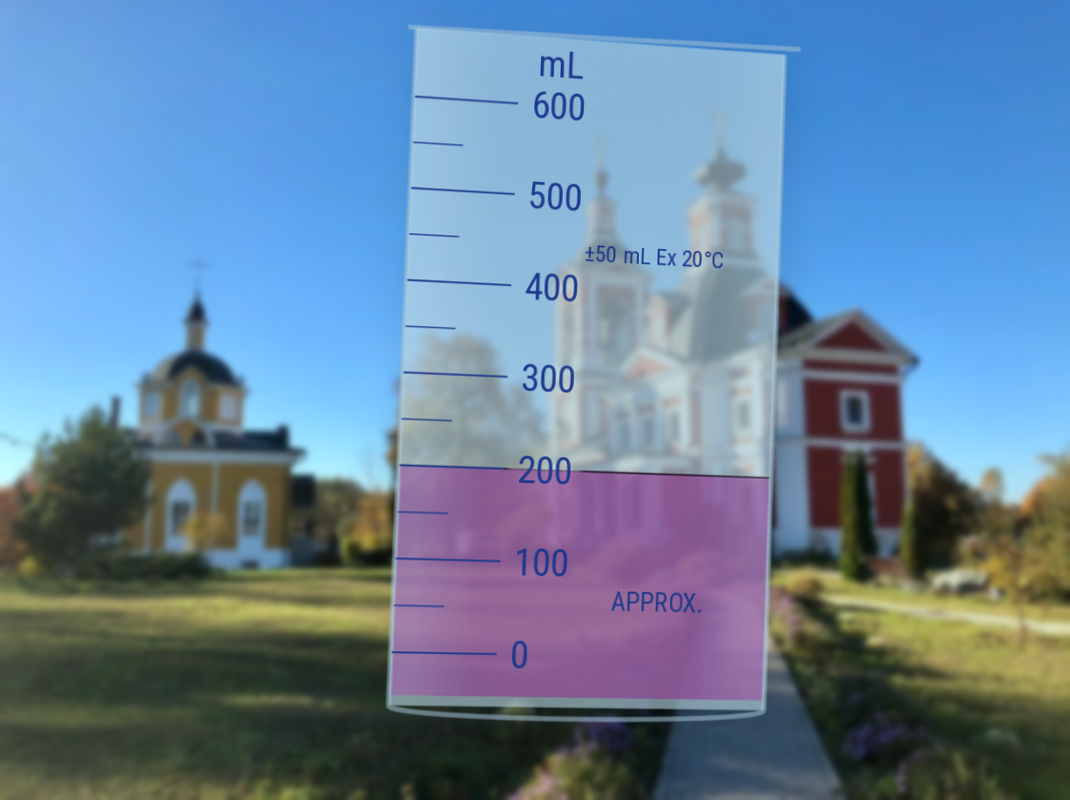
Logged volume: 200,mL
